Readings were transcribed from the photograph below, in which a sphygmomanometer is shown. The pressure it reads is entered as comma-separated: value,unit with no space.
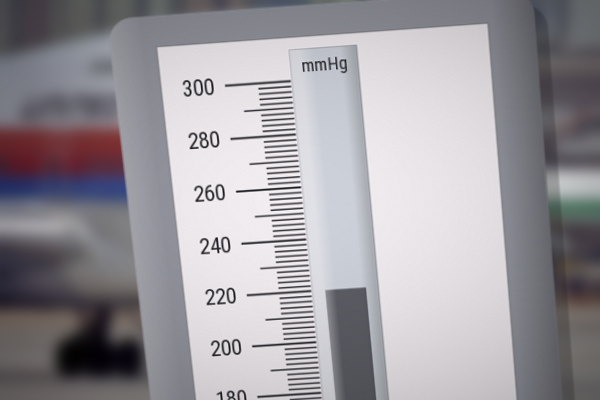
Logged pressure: 220,mmHg
